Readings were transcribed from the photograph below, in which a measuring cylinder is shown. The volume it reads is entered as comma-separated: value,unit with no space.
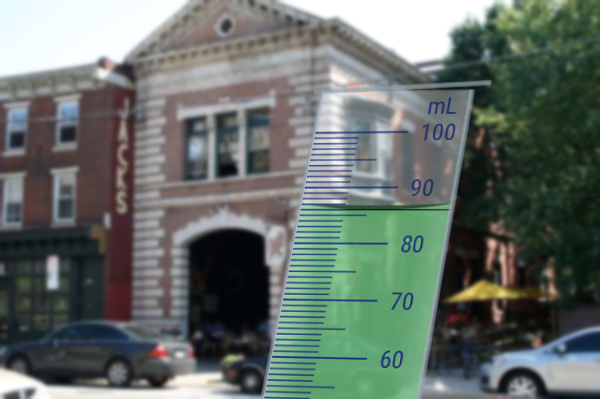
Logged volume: 86,mL
